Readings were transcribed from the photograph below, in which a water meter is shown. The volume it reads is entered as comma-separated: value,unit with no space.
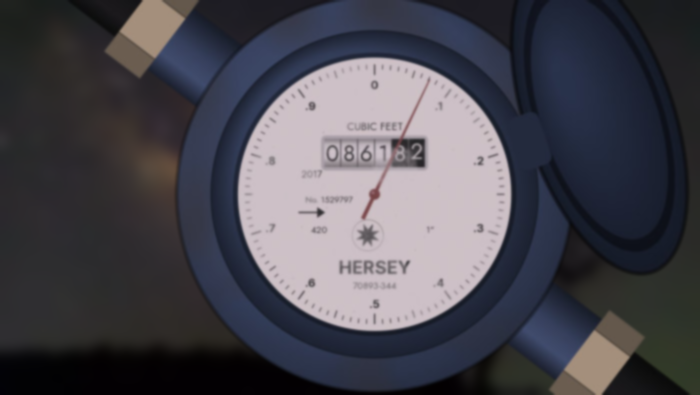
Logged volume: 86182.07,ft³
